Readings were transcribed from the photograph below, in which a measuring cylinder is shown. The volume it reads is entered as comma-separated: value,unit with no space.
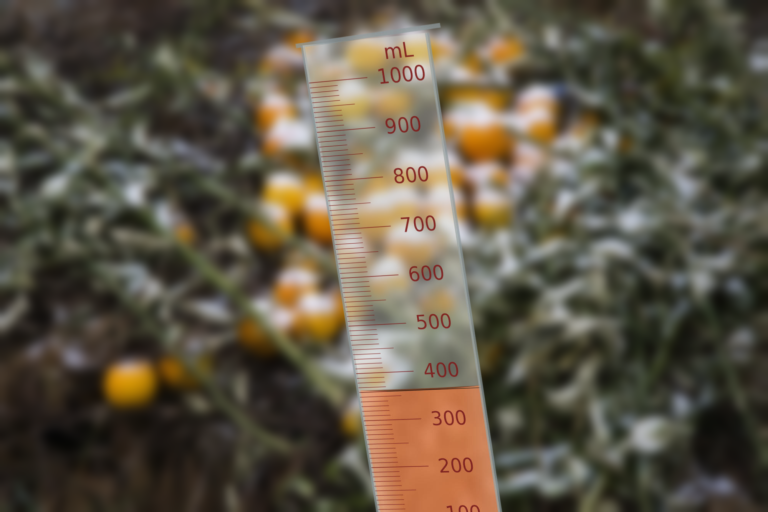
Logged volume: 360,mL
